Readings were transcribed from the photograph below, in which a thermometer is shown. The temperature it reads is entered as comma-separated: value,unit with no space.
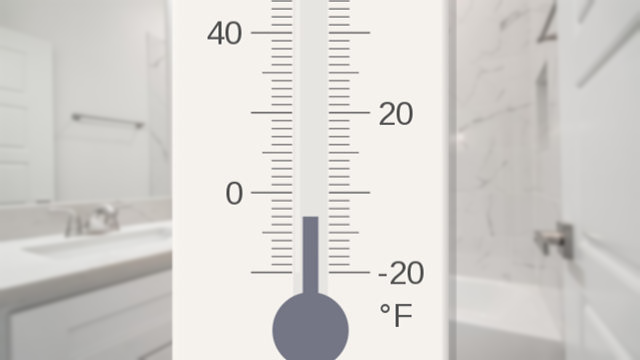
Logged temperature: -6,°F
